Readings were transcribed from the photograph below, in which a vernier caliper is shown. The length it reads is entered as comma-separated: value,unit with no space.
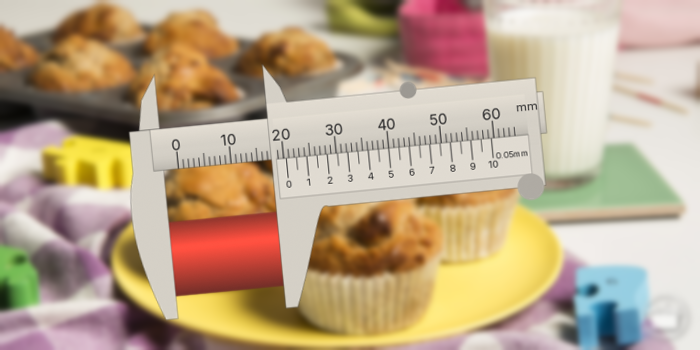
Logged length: 20.5,mm
